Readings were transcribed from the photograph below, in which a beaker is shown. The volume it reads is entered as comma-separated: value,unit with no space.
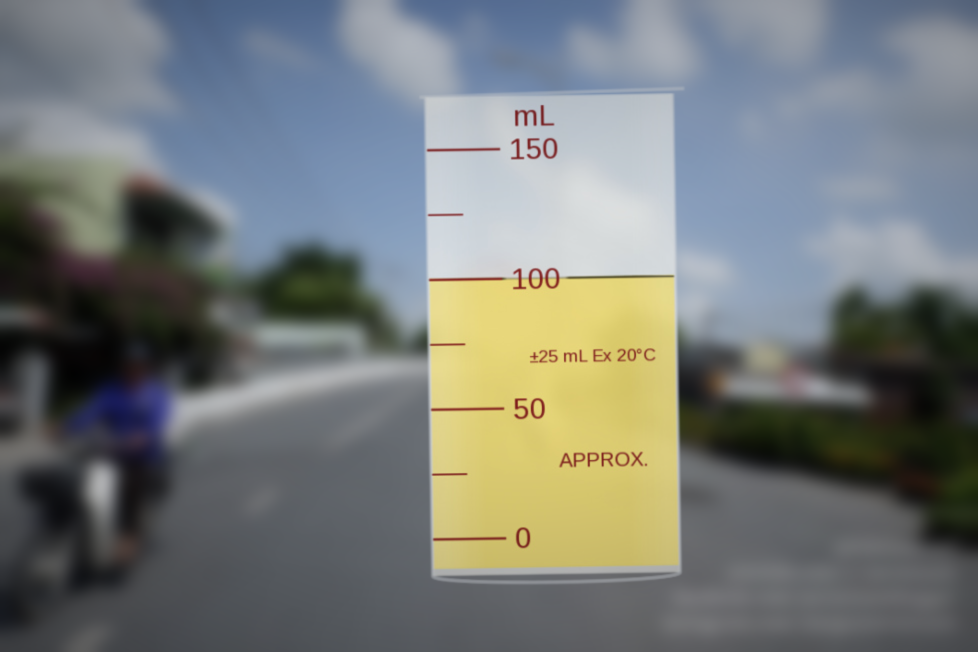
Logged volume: 100,mL
